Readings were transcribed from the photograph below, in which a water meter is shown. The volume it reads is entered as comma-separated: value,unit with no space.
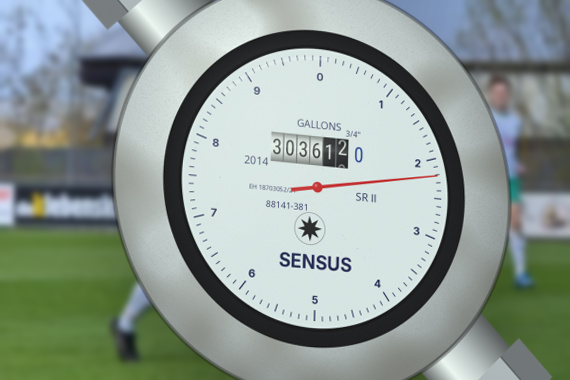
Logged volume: 3036122.2,gal
